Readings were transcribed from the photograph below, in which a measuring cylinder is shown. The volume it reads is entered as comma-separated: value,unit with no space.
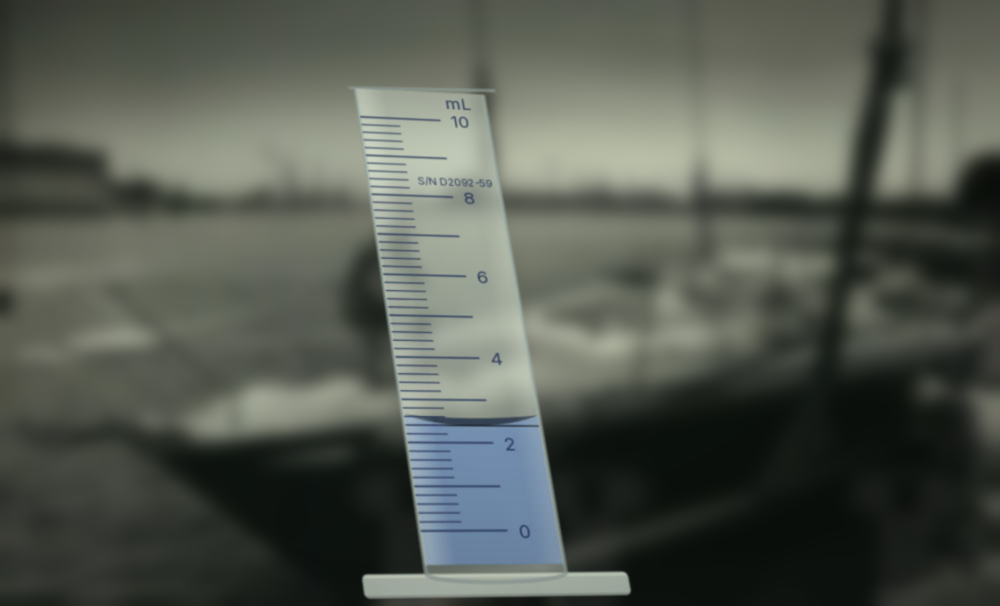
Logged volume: 2.4,mL
